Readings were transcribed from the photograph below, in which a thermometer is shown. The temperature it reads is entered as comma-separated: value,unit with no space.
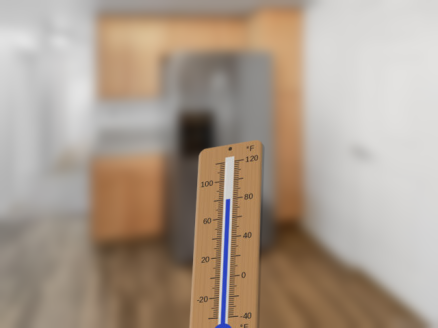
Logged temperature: 80,°F
